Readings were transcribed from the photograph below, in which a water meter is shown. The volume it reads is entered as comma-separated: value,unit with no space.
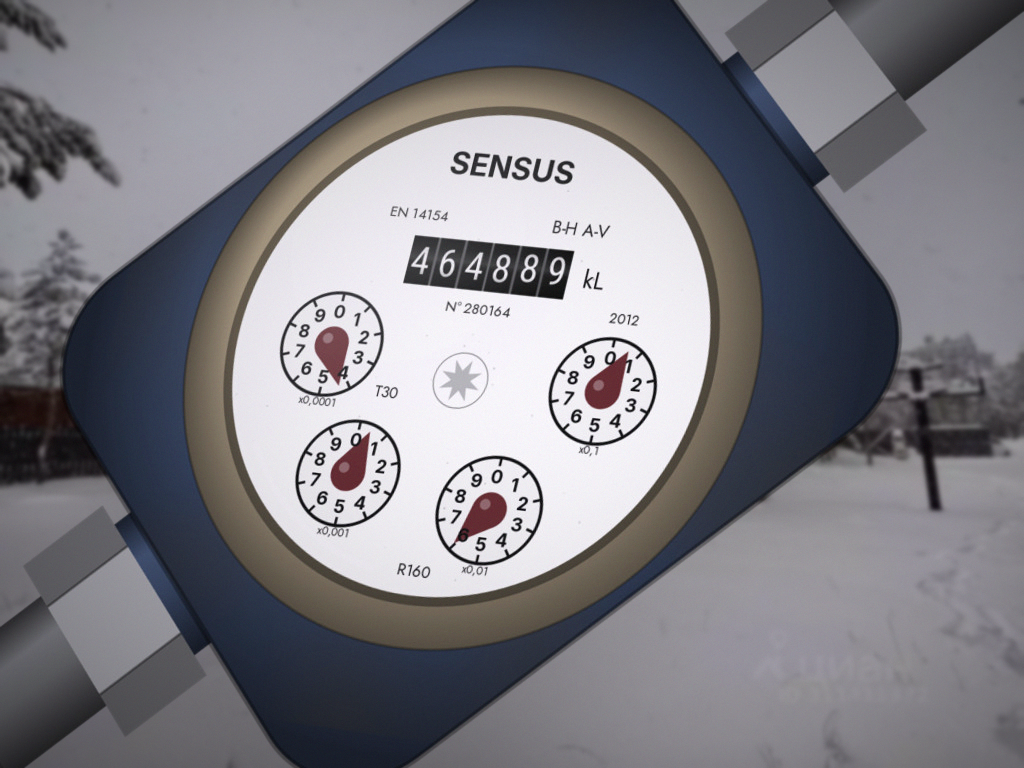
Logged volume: 464889.0604,kL
